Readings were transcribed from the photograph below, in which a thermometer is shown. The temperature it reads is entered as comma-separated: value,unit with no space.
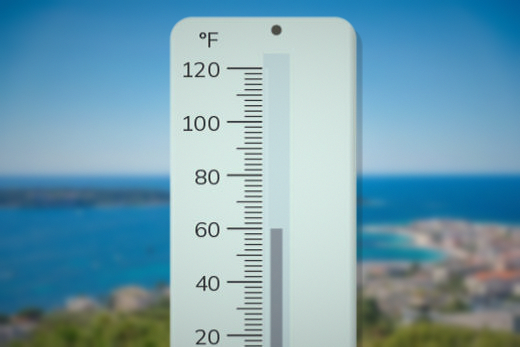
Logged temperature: 60,°F
